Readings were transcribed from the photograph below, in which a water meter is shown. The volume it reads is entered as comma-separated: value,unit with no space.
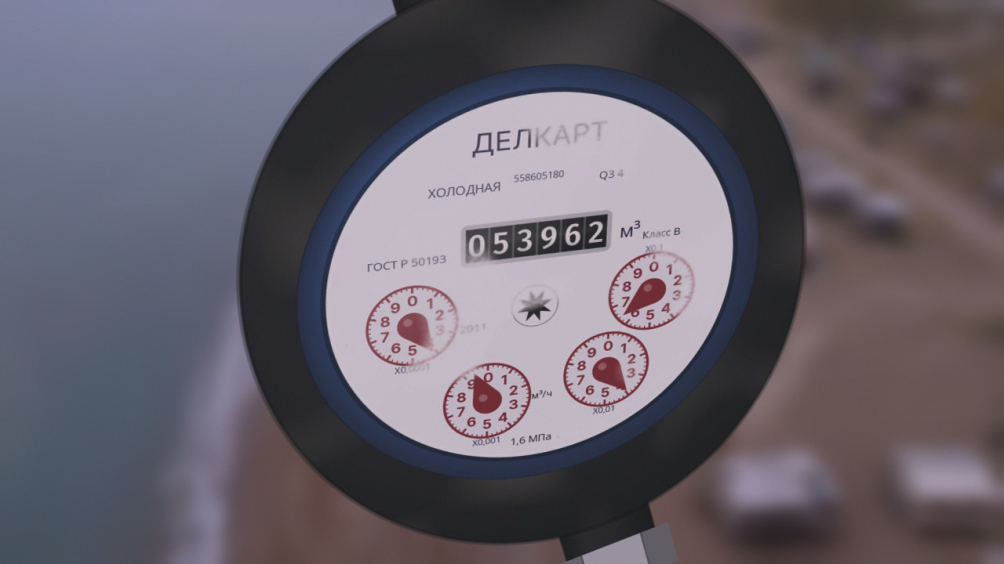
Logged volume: 53962.6394,m³
